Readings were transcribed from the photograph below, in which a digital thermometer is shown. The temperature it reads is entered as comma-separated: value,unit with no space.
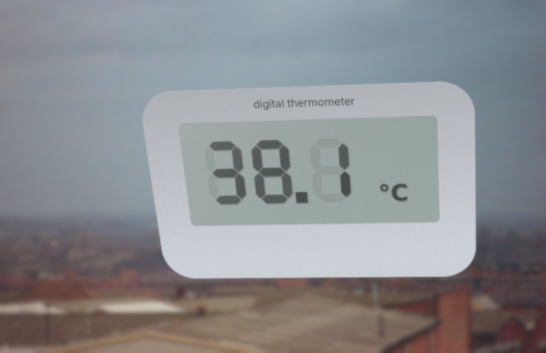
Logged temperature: 38.1,°C
